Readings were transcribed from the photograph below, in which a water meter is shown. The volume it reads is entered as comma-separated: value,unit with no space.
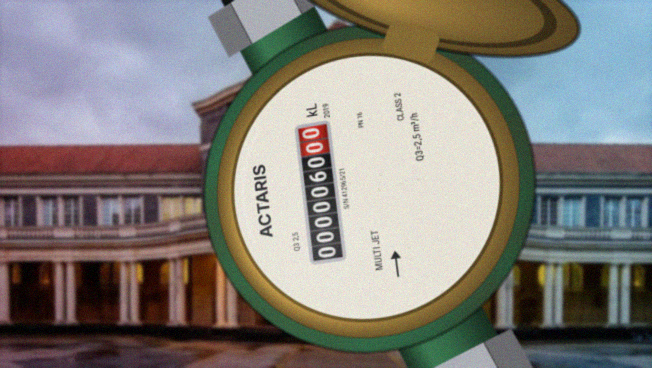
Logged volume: 60.00,kL
